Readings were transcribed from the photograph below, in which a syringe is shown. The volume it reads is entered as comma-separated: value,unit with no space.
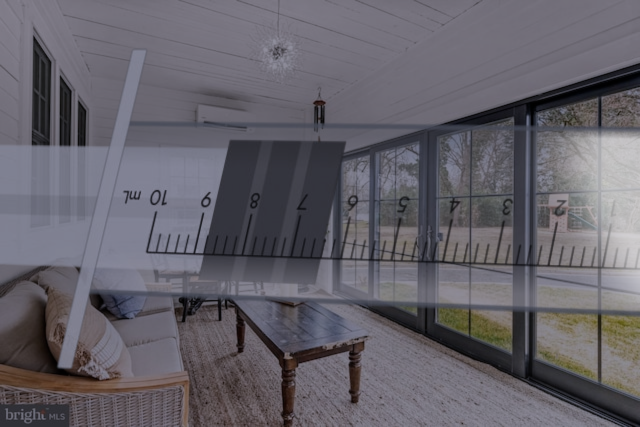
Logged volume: 6.4,mL
